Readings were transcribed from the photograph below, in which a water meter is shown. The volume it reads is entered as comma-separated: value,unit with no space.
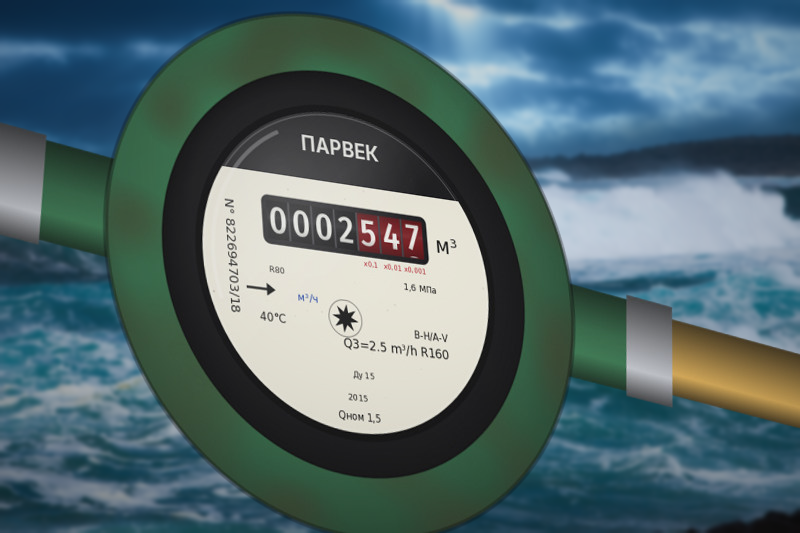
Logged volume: 2.547,m³
